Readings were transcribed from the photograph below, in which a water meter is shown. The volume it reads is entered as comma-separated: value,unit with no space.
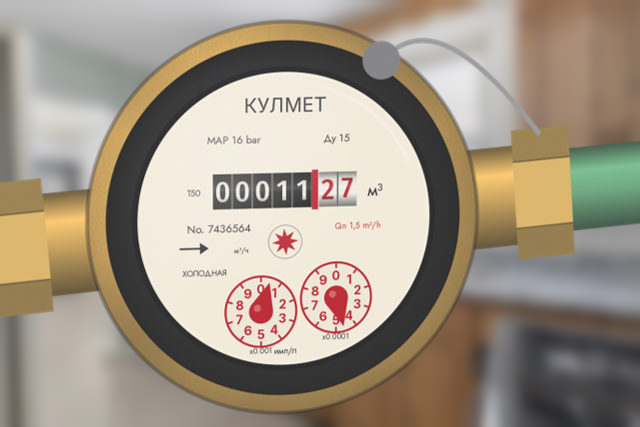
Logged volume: 11.2704,m³
